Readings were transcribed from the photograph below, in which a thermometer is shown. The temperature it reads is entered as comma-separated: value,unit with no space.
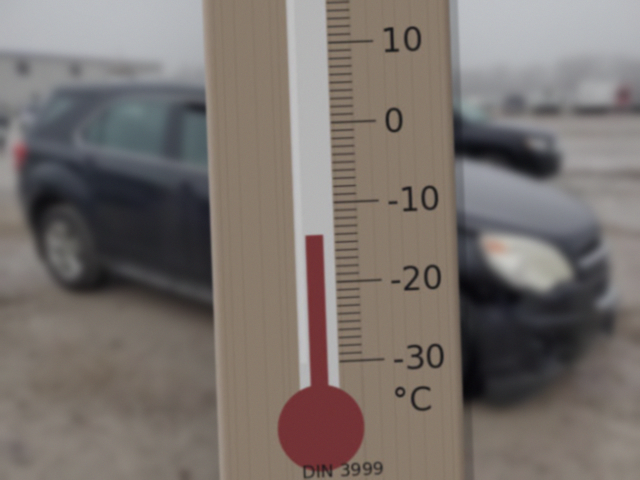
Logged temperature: -14,°C
